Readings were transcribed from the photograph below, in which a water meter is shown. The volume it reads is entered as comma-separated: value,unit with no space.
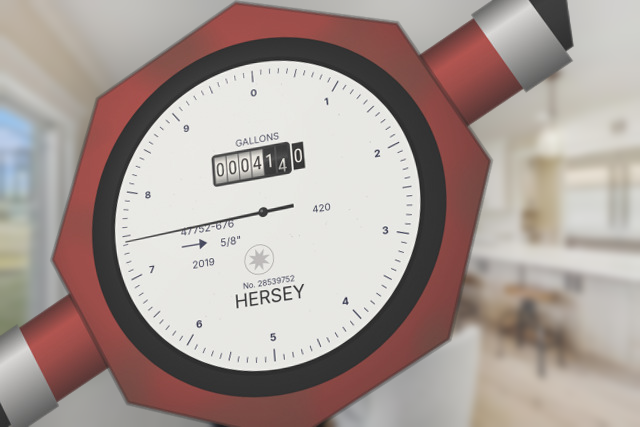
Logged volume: 4137.4,gal
